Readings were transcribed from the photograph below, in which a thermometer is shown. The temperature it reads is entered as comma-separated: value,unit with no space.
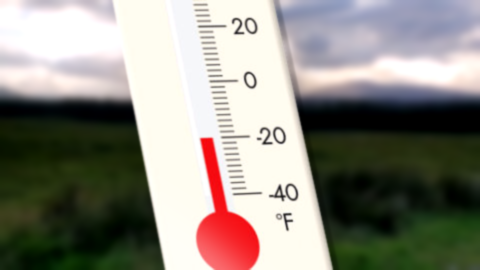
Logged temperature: -20,°F
